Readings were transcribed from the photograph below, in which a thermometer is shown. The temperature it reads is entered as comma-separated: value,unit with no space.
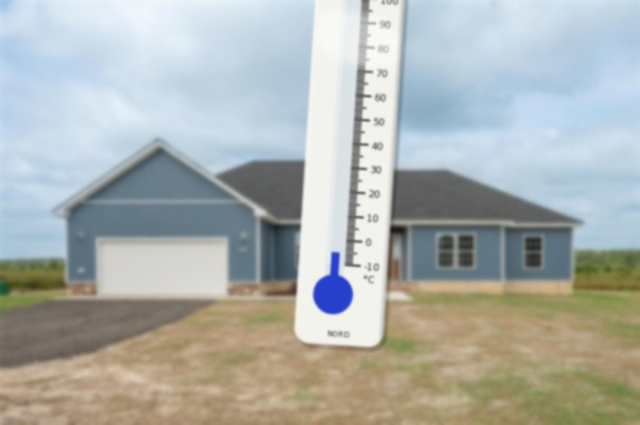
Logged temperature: -5,°C
